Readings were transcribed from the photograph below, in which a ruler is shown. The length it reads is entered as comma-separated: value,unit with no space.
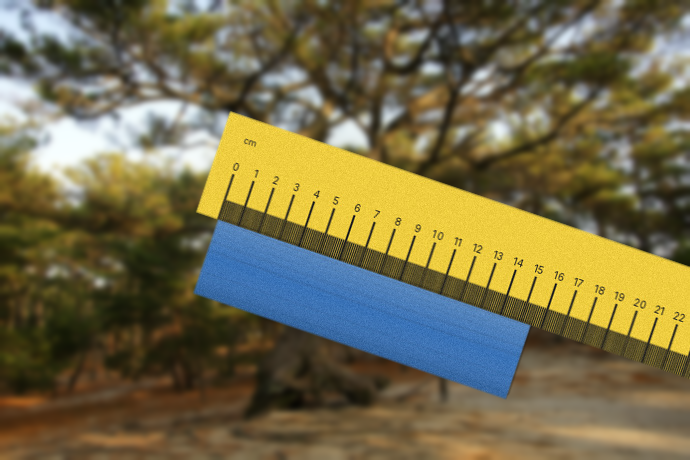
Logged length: 15.5,cm
